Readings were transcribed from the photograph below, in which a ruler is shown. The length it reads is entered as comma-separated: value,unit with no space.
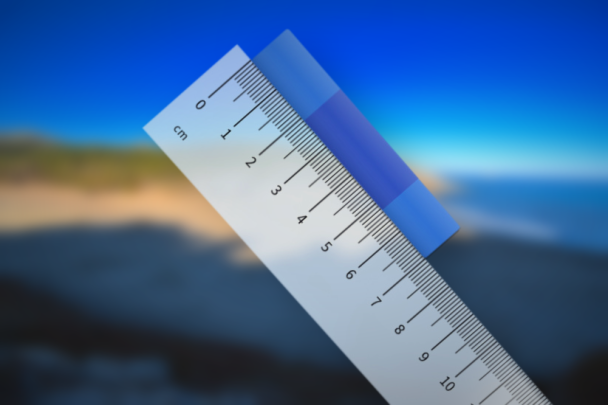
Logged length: 7,cm
